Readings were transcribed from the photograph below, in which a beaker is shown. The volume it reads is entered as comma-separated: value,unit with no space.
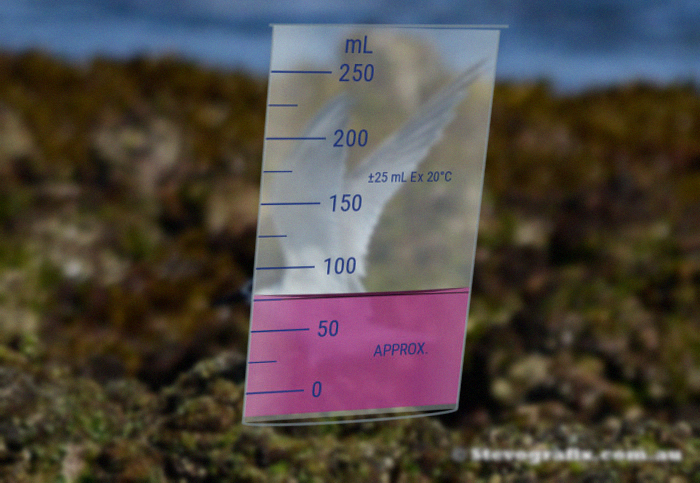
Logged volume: 75,mL
